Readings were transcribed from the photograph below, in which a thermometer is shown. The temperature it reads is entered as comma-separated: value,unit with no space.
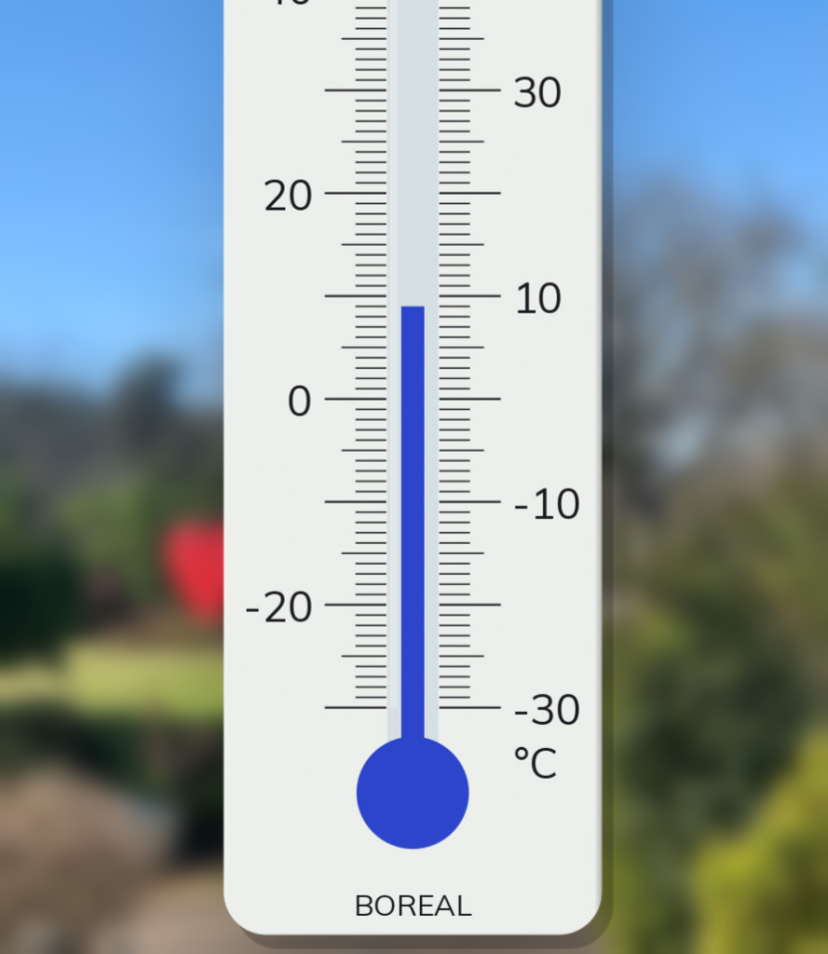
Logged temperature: 9,°C
